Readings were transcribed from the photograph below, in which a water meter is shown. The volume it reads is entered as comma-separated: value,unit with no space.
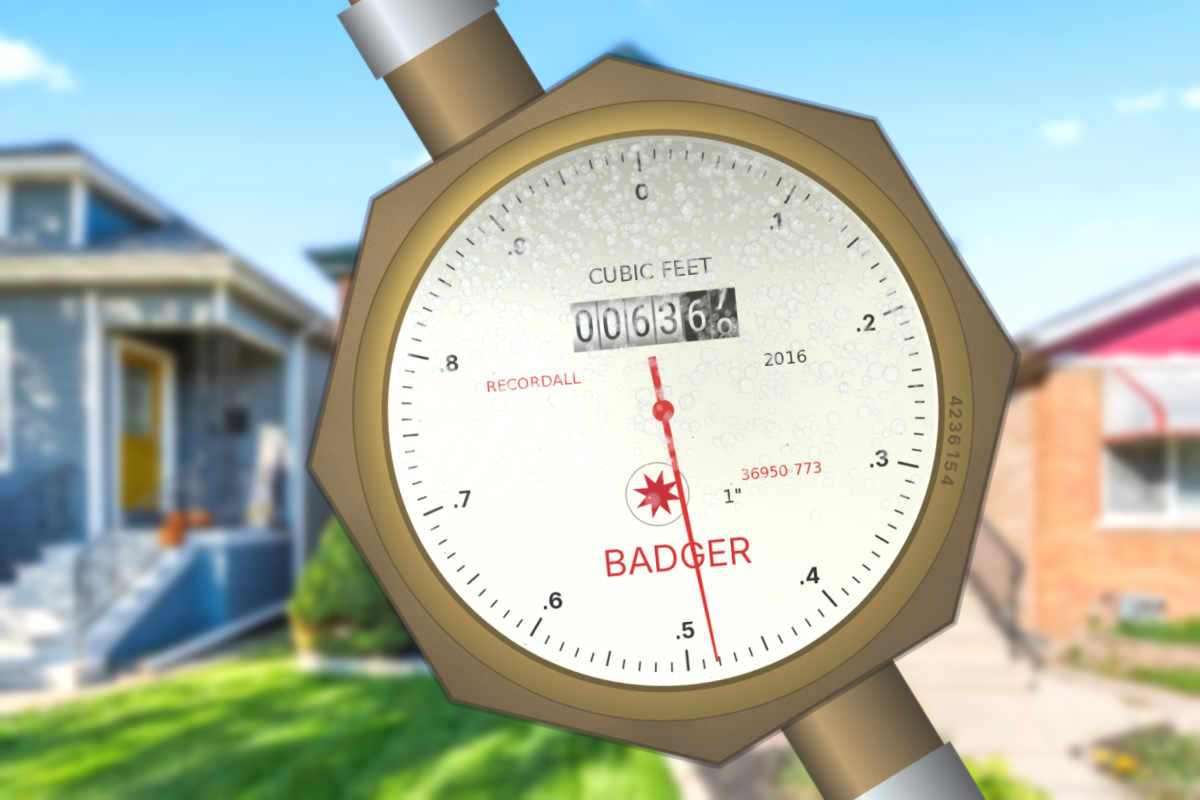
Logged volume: 6367.48,ft³
